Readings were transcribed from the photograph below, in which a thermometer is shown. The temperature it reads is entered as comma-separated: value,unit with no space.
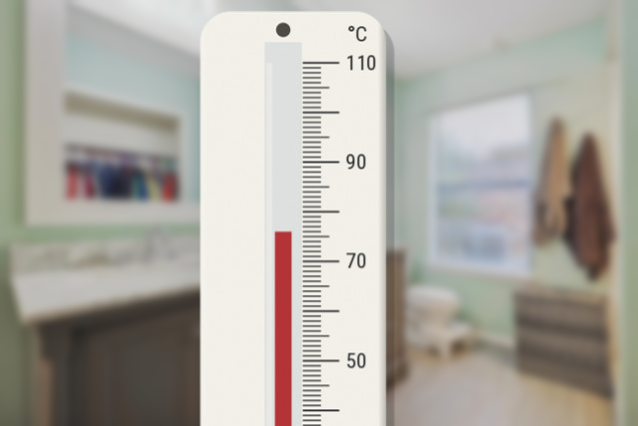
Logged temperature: 76,°C
